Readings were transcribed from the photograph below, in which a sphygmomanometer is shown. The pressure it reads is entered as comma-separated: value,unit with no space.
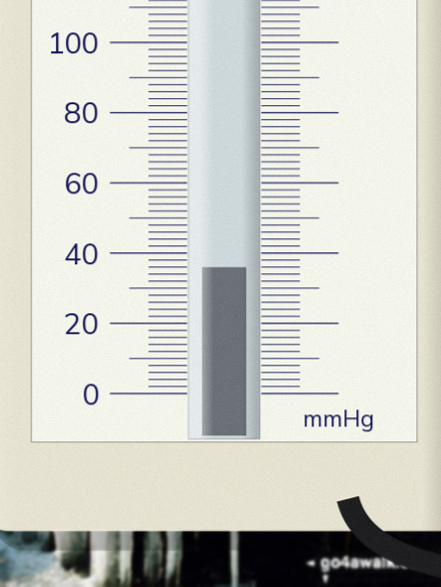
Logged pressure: 36,mmHg
